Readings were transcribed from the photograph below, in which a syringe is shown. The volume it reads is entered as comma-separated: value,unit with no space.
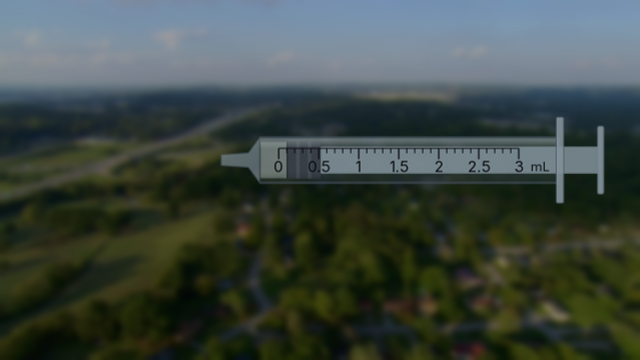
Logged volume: 0.1,mL
